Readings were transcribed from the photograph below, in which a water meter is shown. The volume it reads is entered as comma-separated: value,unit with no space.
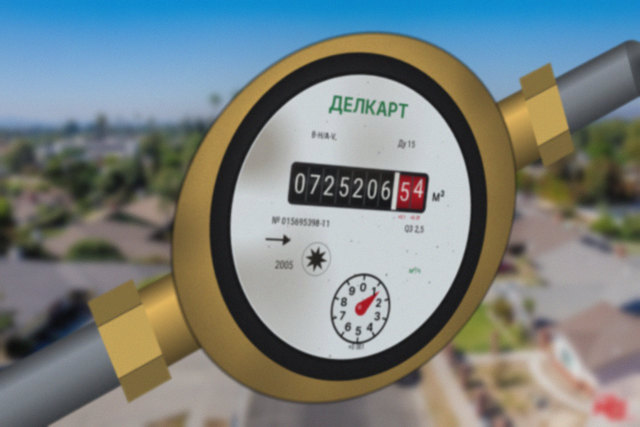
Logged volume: 725206.541,m³
